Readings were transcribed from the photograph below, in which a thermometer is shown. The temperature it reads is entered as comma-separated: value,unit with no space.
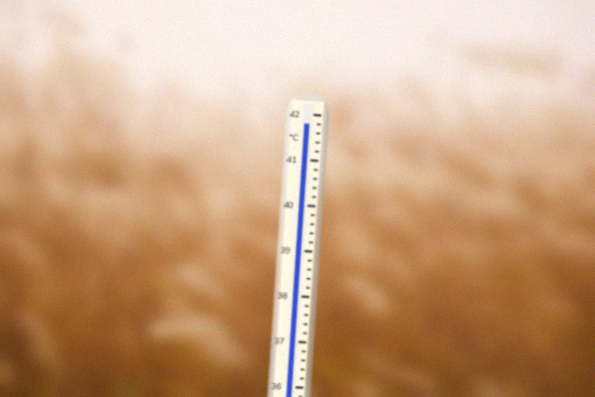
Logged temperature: 41.8,°C
